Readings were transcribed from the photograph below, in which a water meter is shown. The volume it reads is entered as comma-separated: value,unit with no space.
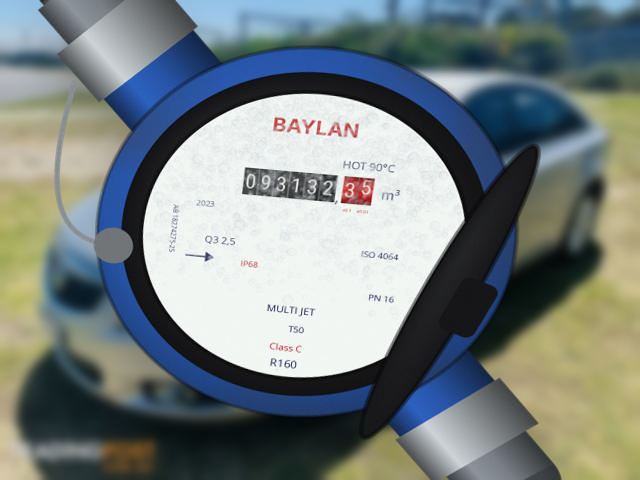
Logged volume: 93132.35,m³
